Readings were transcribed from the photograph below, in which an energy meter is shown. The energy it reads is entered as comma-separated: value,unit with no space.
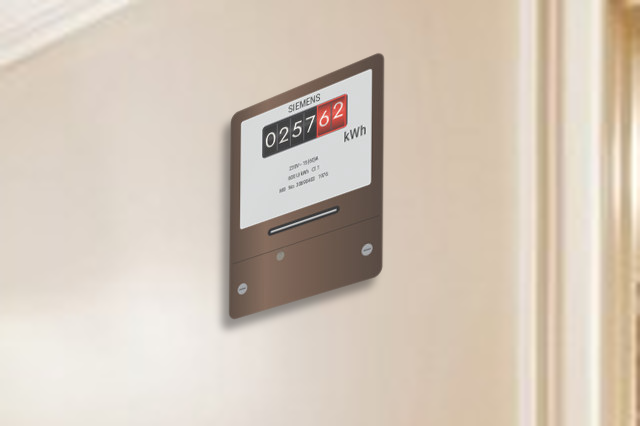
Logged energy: 257.62,kWh
